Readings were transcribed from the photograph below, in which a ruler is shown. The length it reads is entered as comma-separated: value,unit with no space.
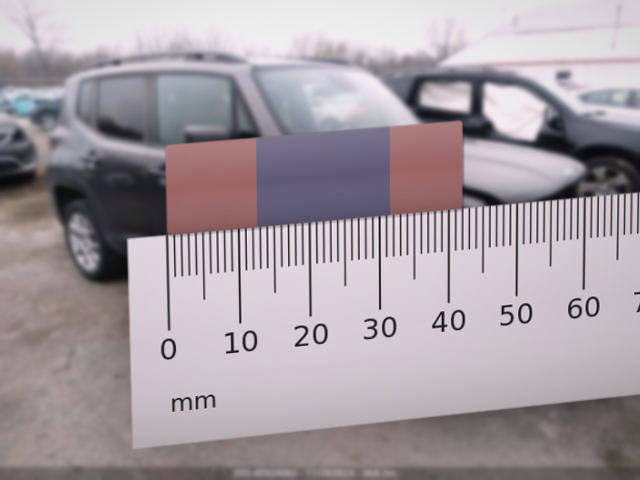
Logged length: 42,mm
